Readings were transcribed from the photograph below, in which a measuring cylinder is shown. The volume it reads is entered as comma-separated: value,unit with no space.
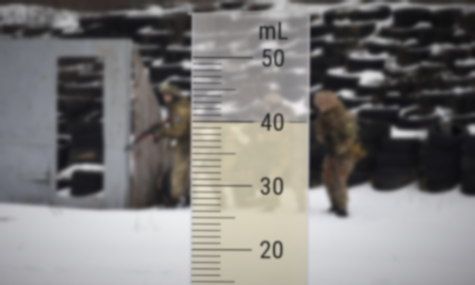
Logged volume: 40,mL
